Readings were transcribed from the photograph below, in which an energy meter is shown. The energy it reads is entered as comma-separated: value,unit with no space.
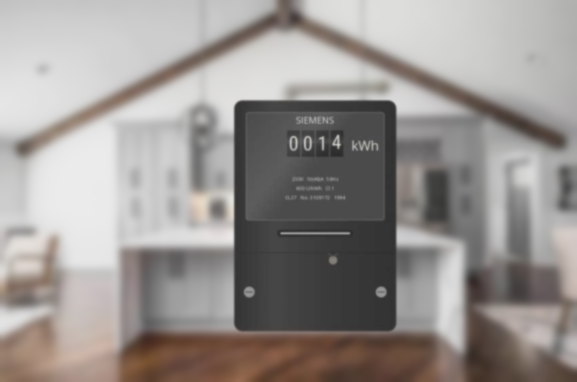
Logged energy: 14,kWh
